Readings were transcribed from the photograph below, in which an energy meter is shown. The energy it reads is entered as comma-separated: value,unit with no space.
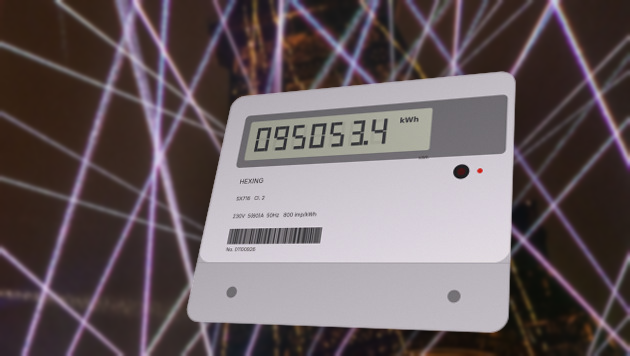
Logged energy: 95053.4,kWh
